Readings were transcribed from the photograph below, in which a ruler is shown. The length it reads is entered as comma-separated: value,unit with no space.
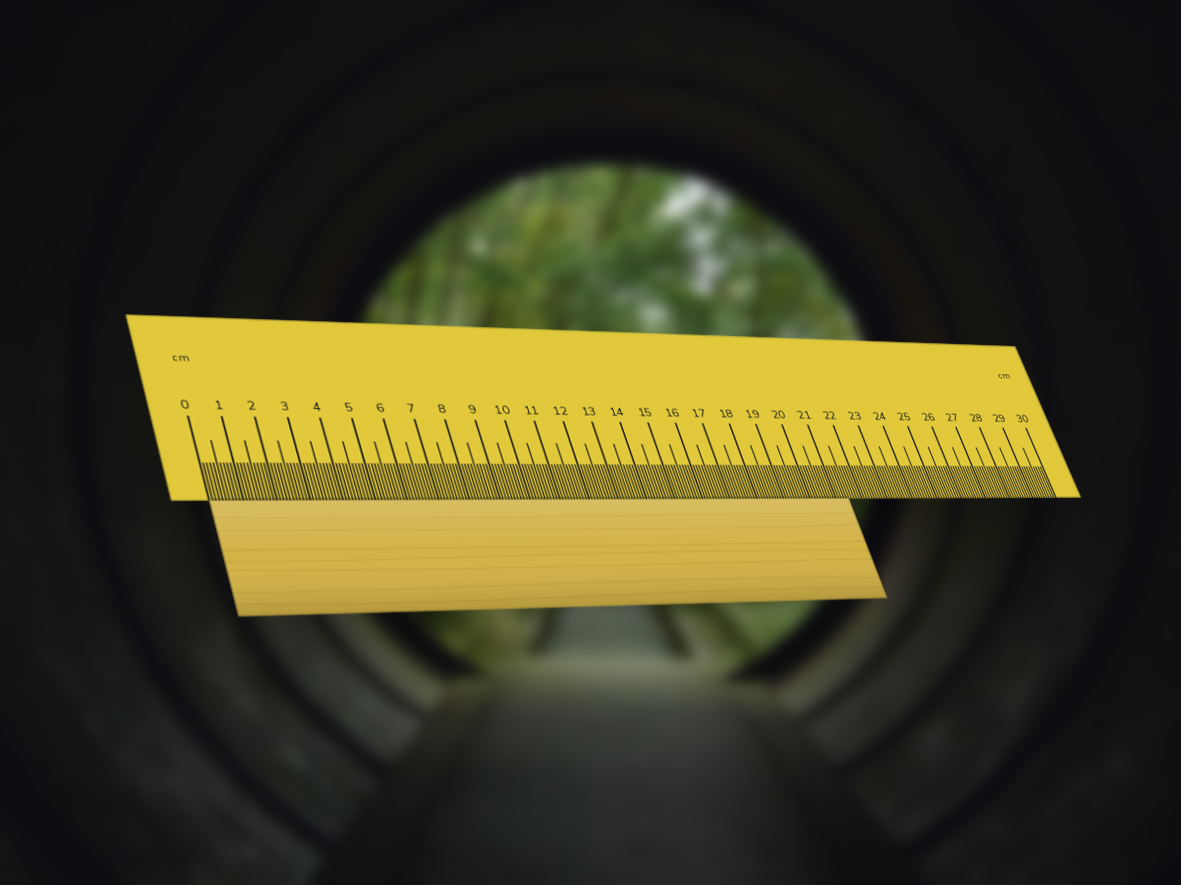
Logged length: 21.5,cm
